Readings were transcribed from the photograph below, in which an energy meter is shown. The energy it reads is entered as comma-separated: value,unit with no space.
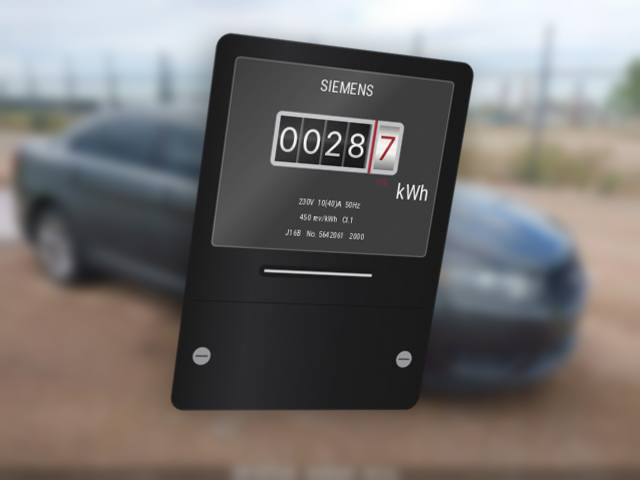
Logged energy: 28.7,kWh
